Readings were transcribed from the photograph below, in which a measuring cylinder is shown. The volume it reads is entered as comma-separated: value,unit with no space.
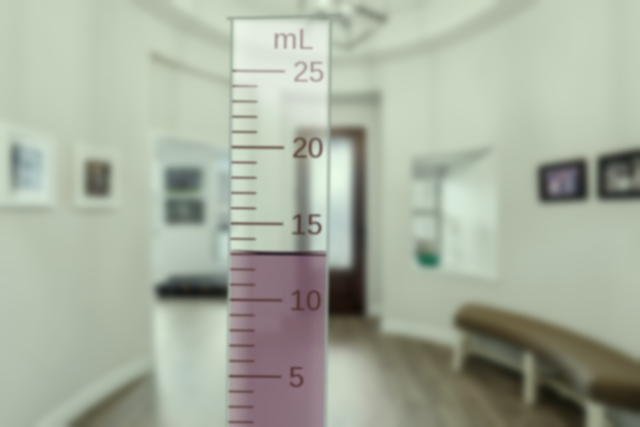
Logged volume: 13,mL
